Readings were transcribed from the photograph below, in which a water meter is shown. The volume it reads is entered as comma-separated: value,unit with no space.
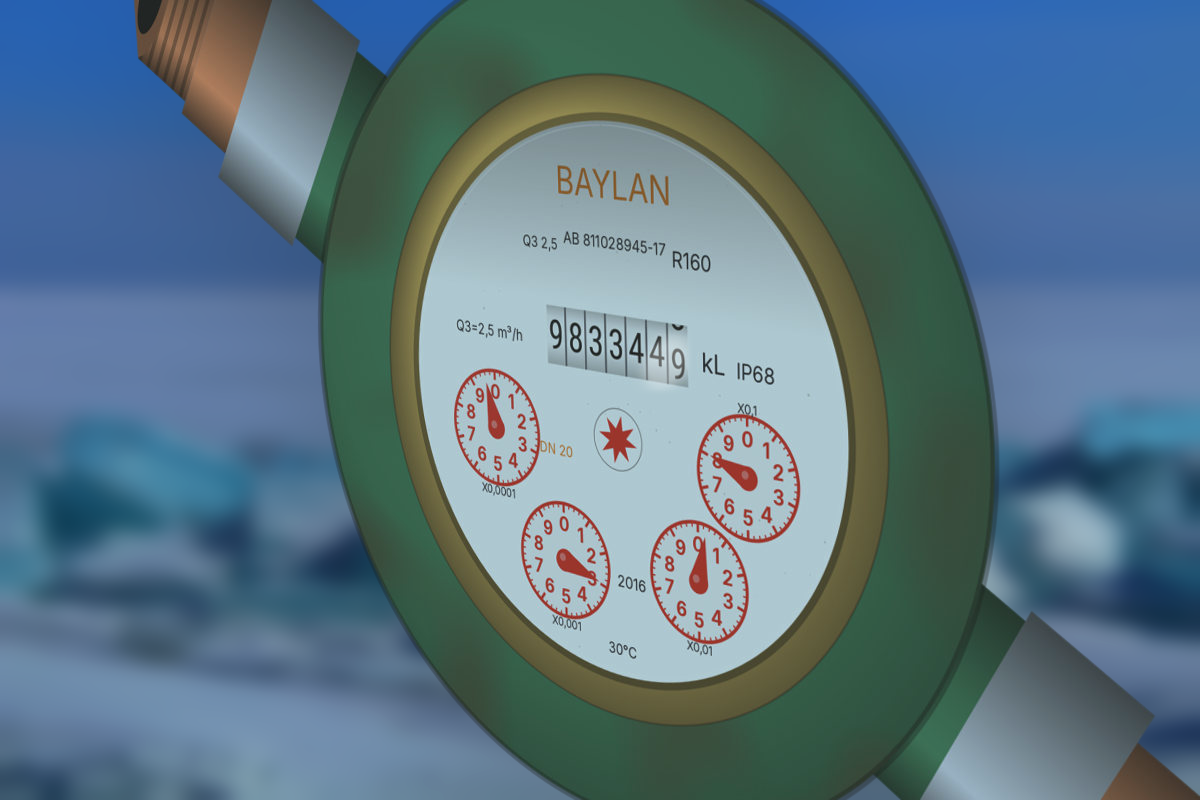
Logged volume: 9833448.8029,kL
